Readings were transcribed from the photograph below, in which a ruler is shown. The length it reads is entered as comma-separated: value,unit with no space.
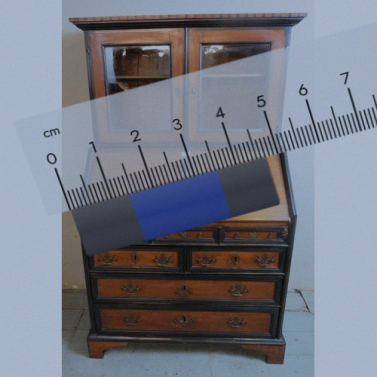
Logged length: 4.7,cm
